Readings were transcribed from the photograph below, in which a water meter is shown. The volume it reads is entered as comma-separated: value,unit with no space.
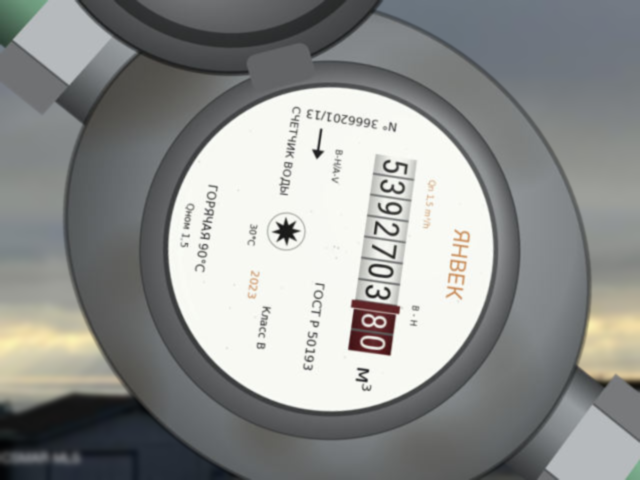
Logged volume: 5392703.80,m³
